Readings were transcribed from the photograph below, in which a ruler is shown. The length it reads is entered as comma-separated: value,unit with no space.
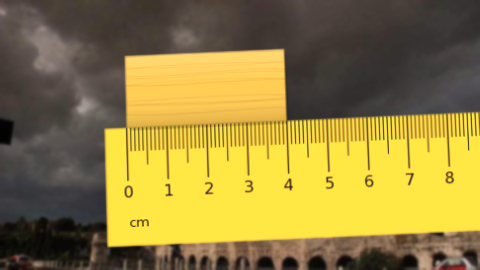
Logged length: 4,cm
